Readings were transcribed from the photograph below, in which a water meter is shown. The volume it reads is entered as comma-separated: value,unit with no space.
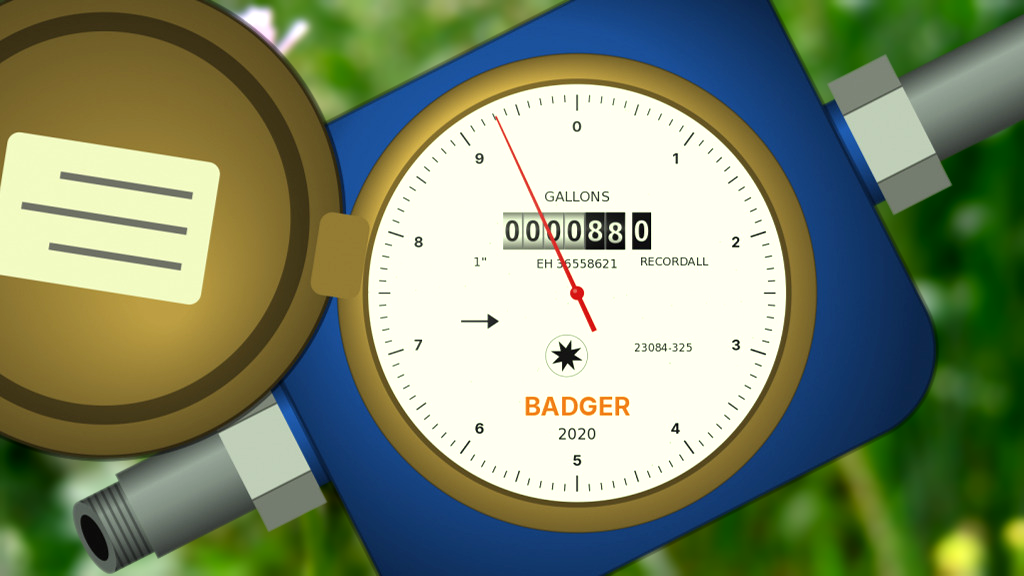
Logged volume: 879.3,gal
